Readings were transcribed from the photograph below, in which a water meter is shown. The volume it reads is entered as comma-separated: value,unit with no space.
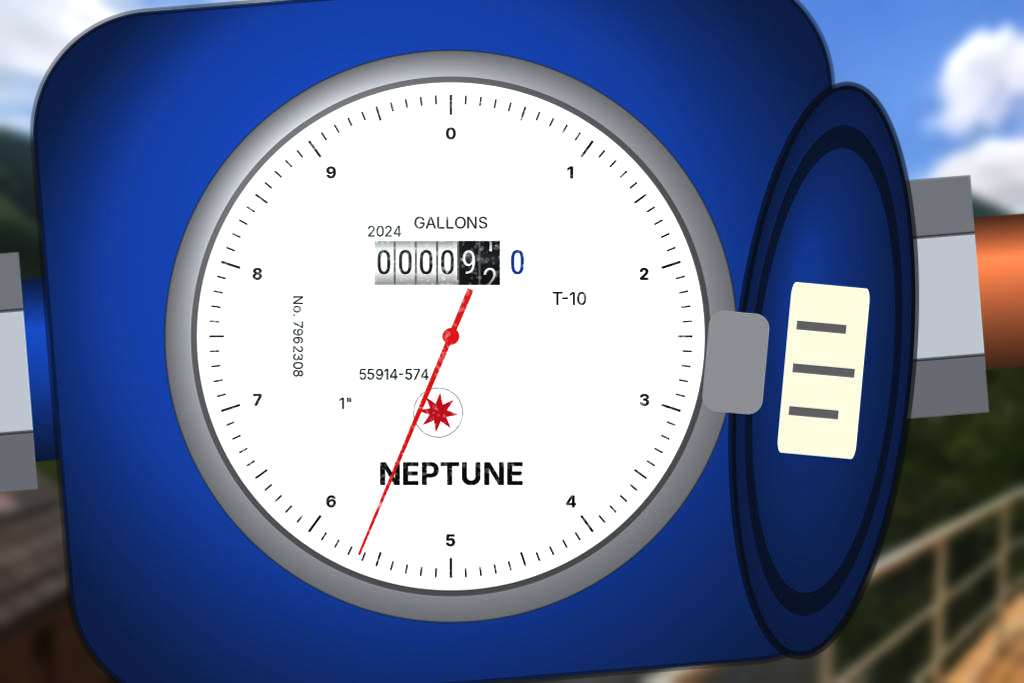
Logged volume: 915.6,gal
